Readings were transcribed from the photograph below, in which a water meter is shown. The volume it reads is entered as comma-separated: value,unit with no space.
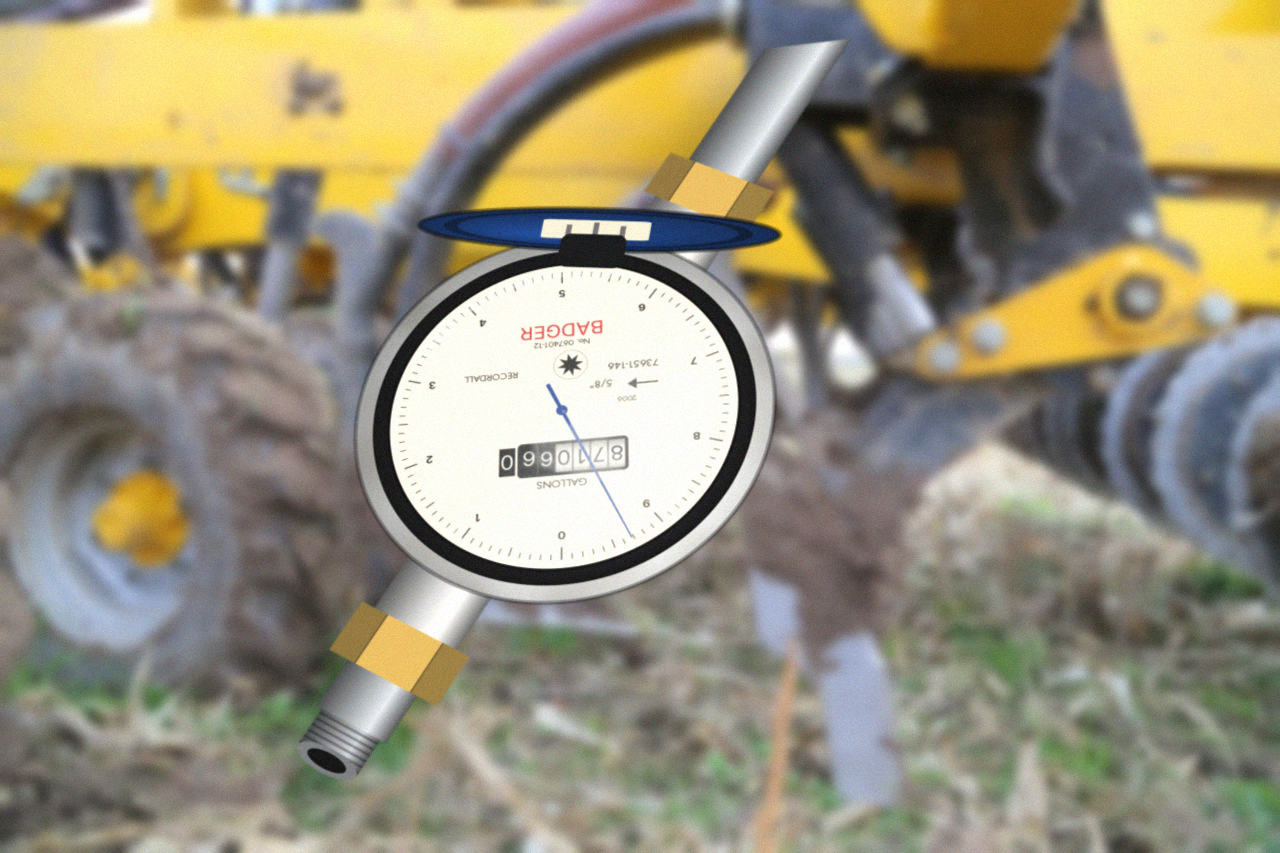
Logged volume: 8710659.3,gal
